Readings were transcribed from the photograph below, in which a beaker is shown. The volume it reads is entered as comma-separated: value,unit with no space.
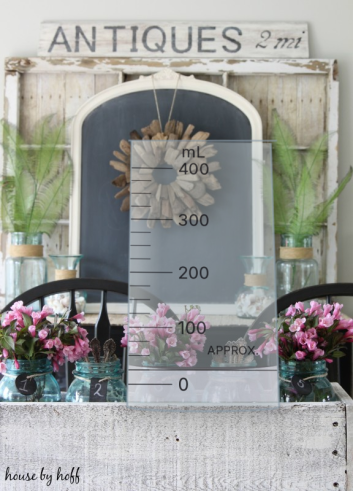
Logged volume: 25,mL
